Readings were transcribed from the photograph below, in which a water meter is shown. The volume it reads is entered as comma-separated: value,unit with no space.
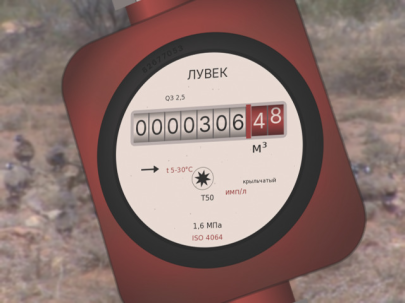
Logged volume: 306.48,m³
